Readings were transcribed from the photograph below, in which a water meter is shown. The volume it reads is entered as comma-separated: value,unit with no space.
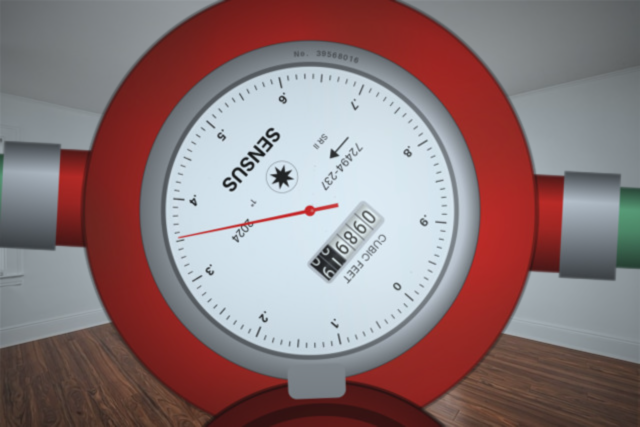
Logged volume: 98919.35,ft³
